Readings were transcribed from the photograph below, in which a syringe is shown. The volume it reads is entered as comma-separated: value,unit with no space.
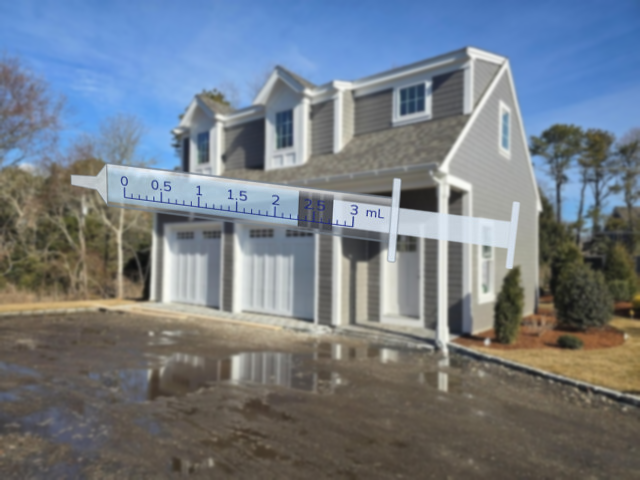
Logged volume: 2.3,mL
